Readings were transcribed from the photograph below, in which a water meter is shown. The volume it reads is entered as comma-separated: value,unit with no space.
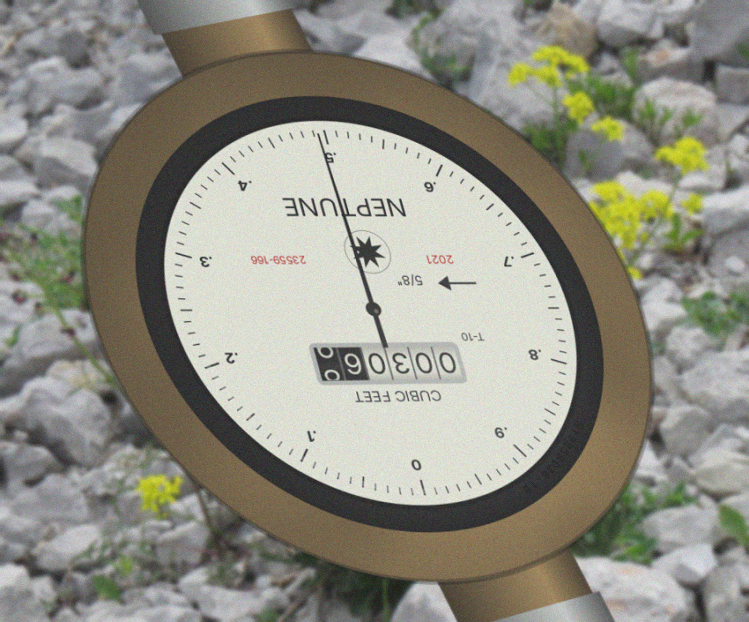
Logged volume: 3068.49,ft³
